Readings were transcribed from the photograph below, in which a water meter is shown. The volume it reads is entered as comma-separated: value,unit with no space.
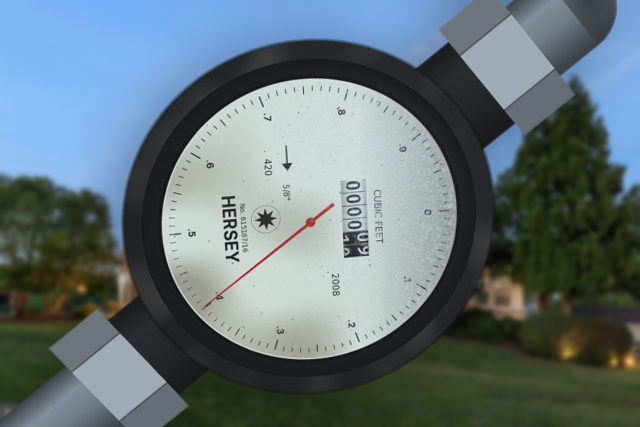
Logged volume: 9.40,ft³
